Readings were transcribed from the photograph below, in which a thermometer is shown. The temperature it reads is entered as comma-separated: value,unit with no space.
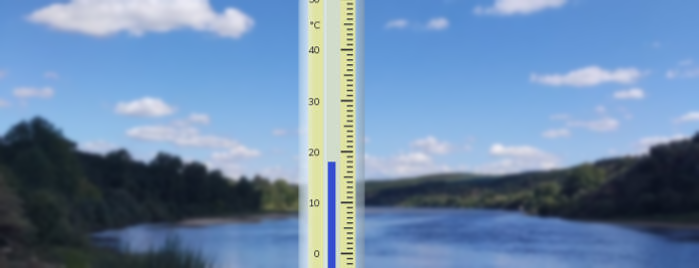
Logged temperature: 18,°C
